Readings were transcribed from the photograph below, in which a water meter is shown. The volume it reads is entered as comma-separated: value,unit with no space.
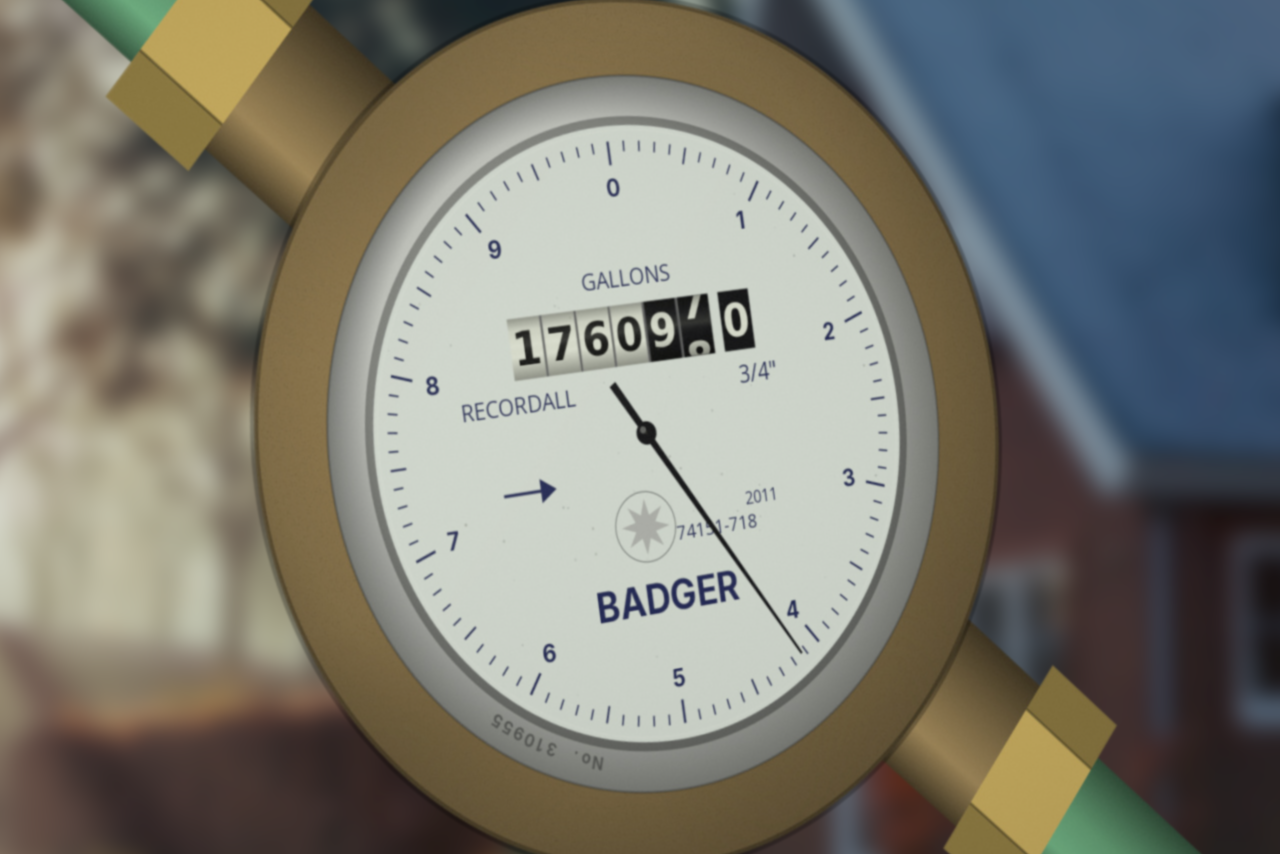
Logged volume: 1760974.1,gal
